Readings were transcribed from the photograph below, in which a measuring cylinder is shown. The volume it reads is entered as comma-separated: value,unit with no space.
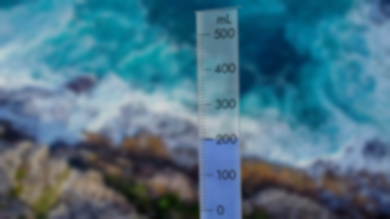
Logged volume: 200,mL
